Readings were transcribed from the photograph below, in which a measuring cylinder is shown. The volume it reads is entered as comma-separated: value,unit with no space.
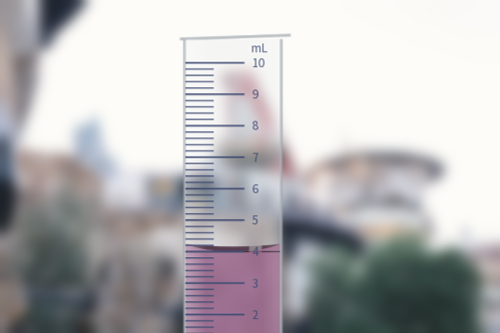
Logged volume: 4,mL
